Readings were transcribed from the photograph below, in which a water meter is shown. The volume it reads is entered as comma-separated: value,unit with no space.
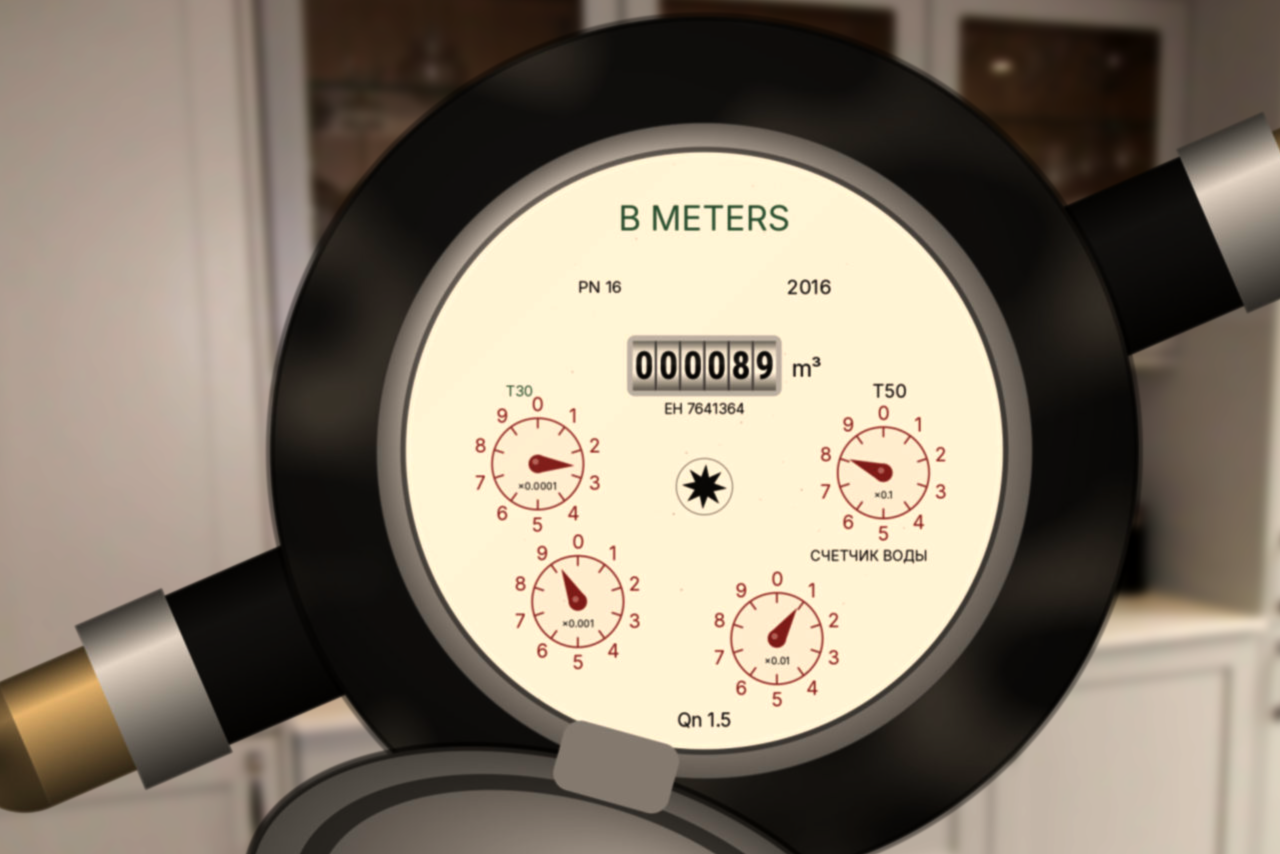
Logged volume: 89.8092,m³
